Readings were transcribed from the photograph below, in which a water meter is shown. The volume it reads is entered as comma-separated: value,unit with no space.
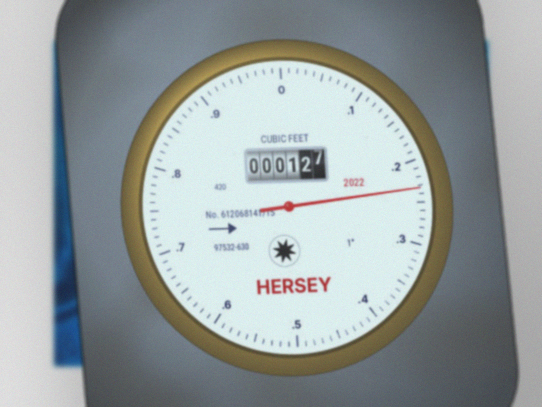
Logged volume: 127.23,ft³
